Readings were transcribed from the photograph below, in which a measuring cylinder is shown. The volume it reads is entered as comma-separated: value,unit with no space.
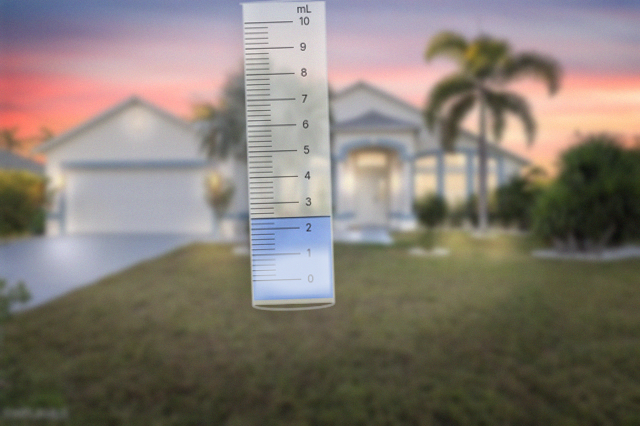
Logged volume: 2.4,mL
